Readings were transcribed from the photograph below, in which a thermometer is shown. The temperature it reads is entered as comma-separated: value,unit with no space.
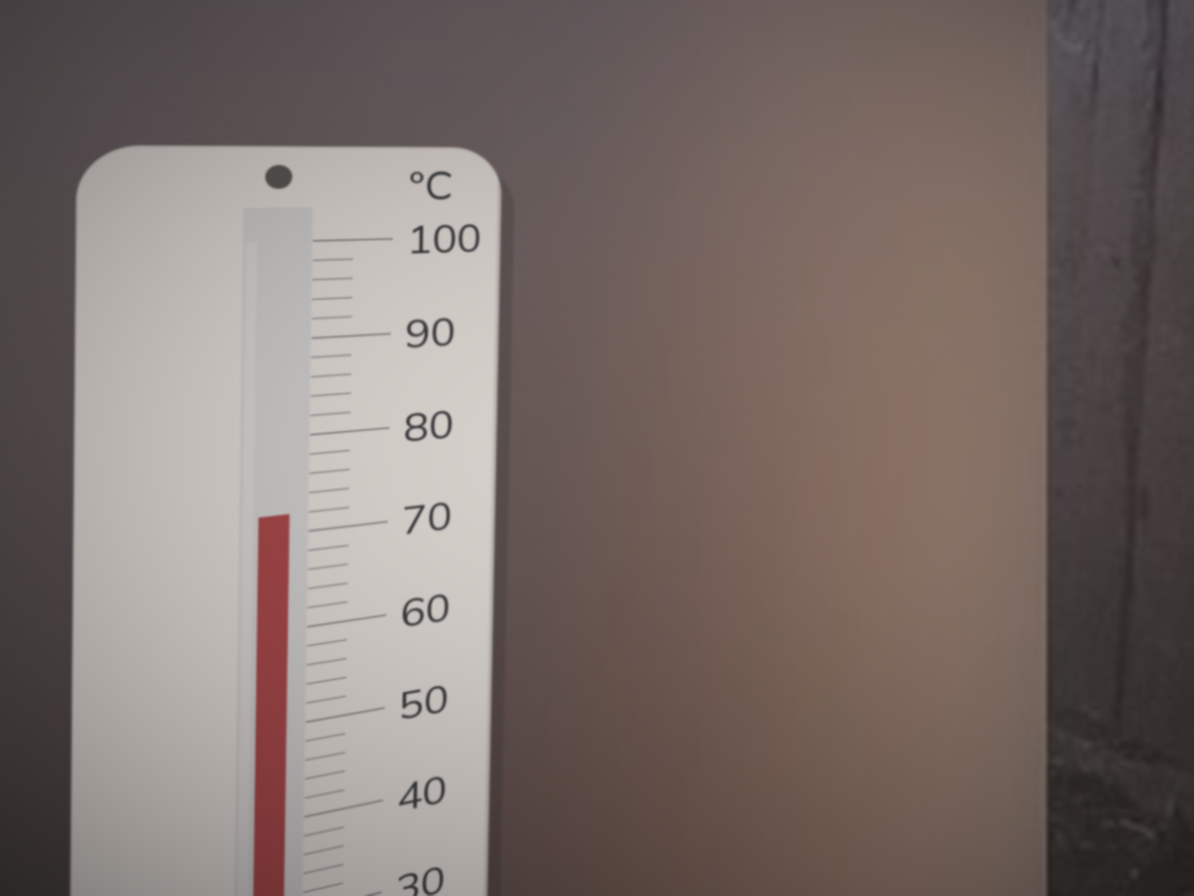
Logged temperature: 72,°C
